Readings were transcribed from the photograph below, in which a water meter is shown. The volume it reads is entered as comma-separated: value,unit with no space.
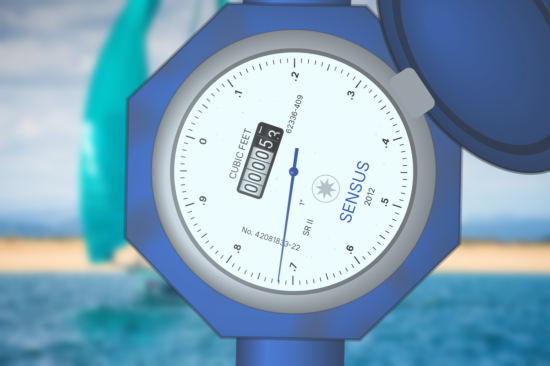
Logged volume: 52.72,ft³
